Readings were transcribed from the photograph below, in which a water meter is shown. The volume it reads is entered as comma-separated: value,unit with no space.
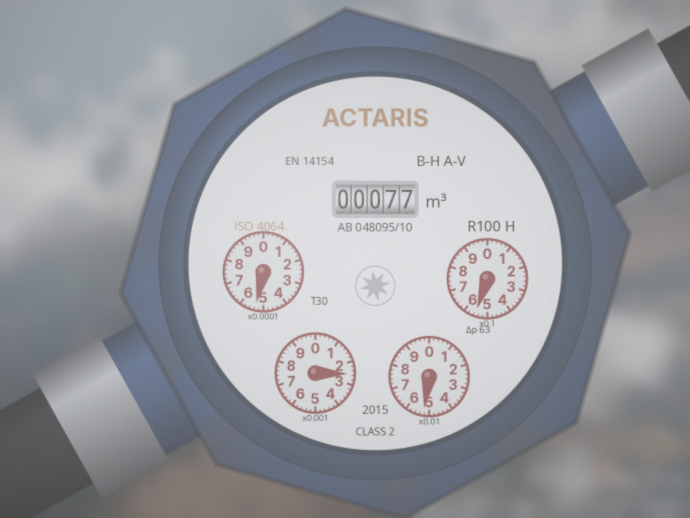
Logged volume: 77.5525,m³
